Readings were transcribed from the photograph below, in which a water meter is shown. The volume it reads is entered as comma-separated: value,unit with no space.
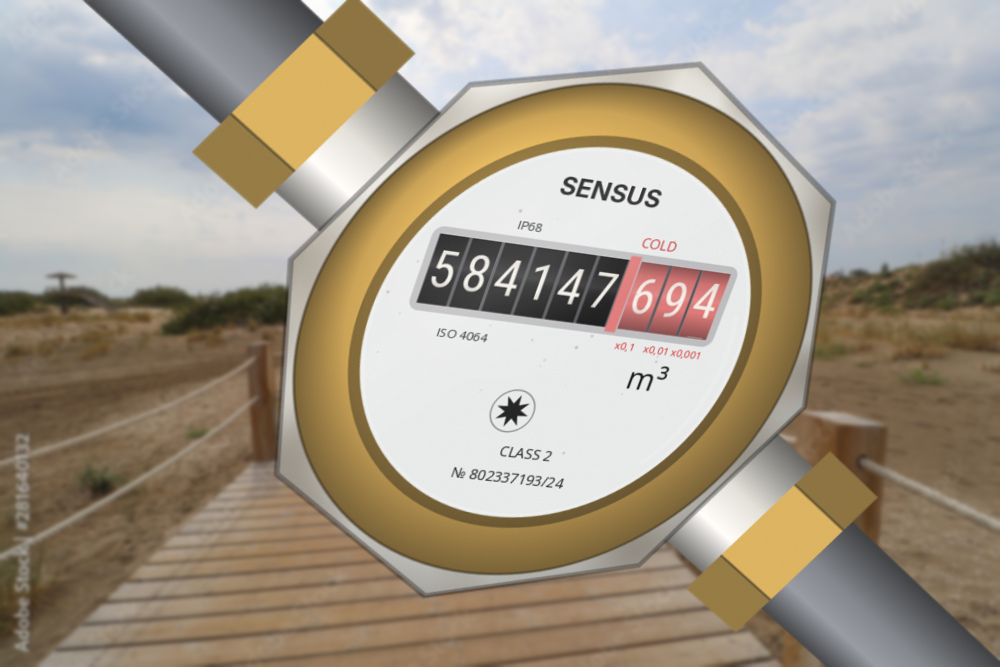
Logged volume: 584147.694,m³
